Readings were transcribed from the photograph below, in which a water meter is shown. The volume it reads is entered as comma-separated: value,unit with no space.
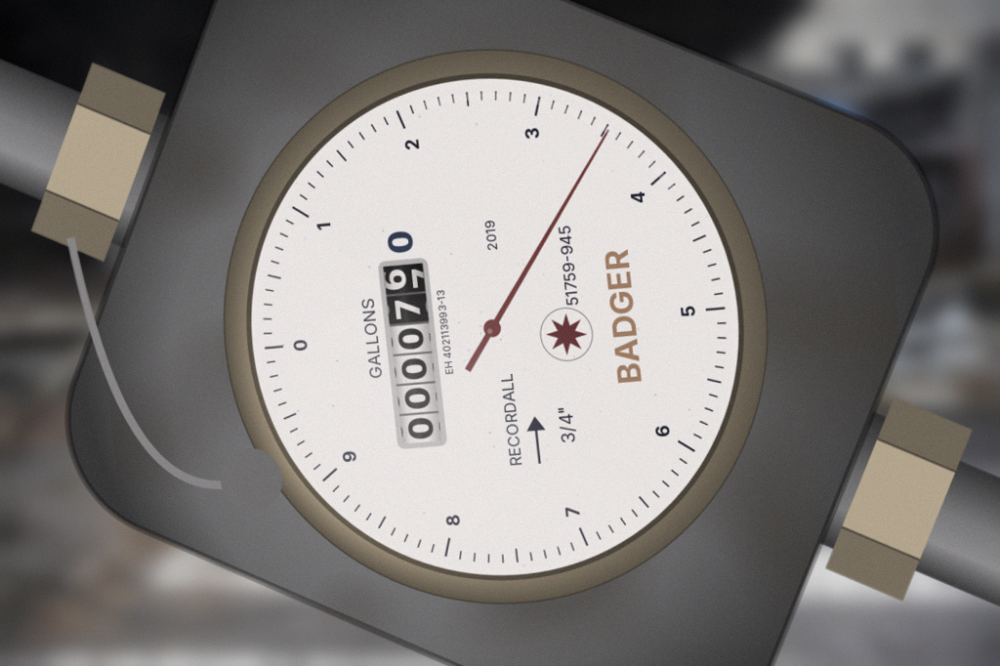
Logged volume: 763.5,gal
